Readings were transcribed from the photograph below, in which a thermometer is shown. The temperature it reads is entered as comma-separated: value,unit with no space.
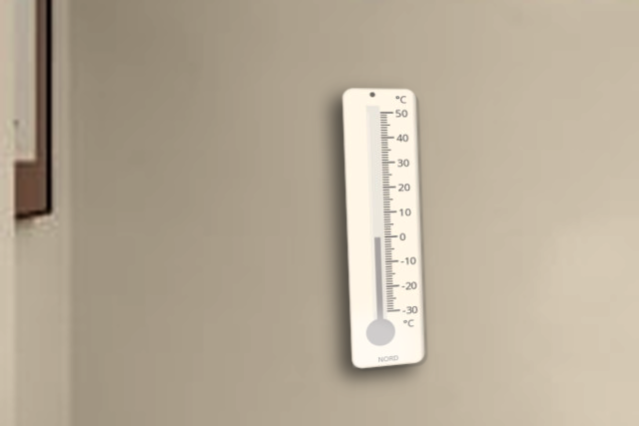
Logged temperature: 0,°C
